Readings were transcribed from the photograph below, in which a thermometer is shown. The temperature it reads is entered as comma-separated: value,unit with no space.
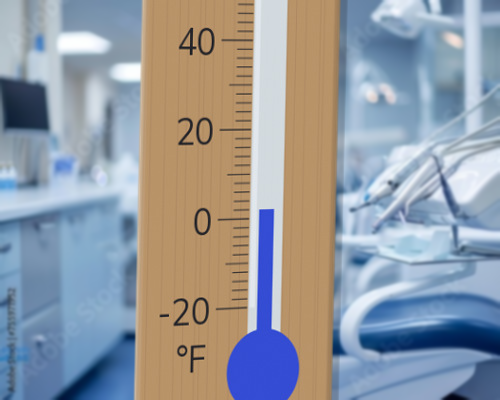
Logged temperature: 2,°F
